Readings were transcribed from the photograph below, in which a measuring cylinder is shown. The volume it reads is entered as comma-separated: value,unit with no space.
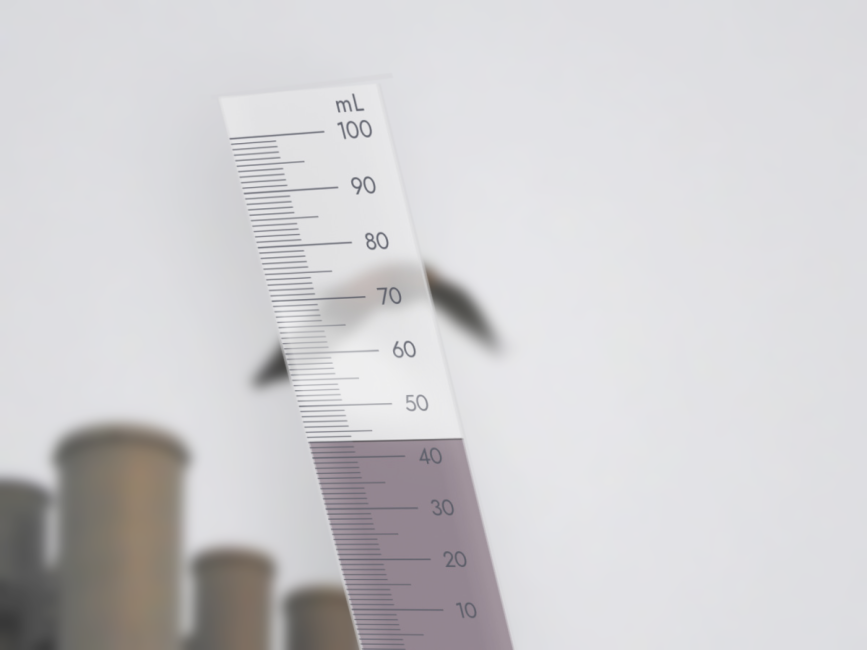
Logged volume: 43,mL
